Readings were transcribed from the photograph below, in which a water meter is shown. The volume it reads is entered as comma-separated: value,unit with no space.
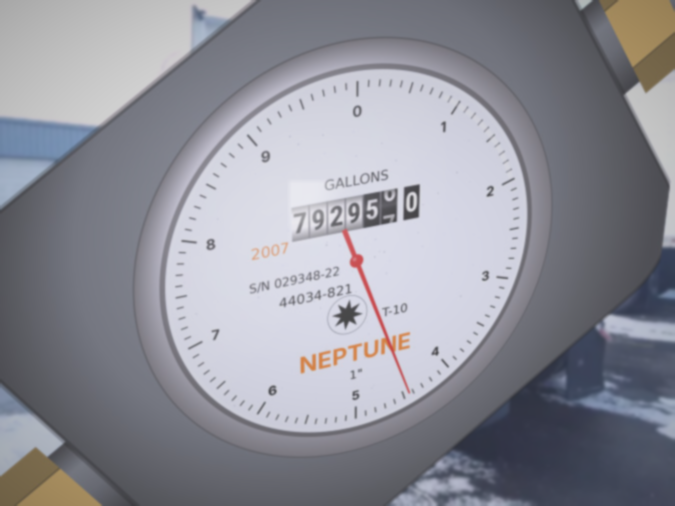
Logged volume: 7929564.4,gal
